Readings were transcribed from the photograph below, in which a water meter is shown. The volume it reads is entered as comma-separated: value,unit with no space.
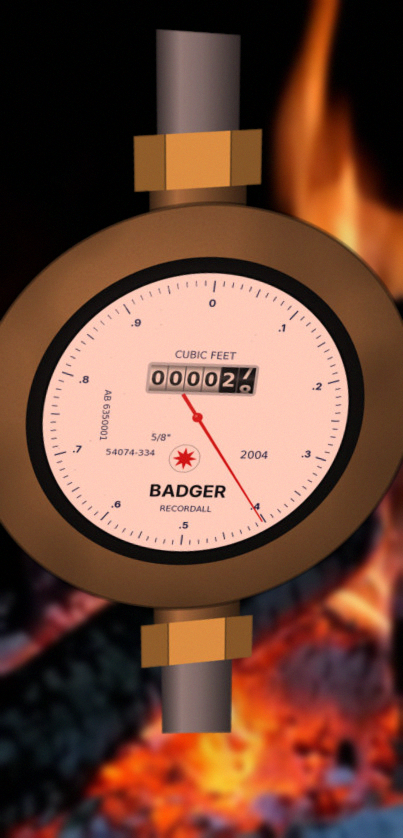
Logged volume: 27.40,ft³
